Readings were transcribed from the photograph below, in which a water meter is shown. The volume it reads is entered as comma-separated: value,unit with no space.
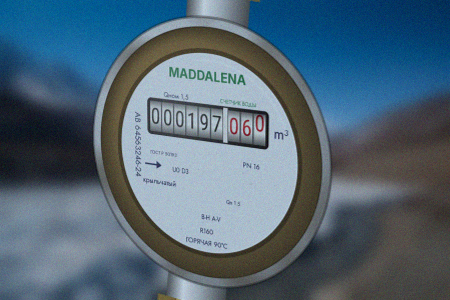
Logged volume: 197.060,m³
